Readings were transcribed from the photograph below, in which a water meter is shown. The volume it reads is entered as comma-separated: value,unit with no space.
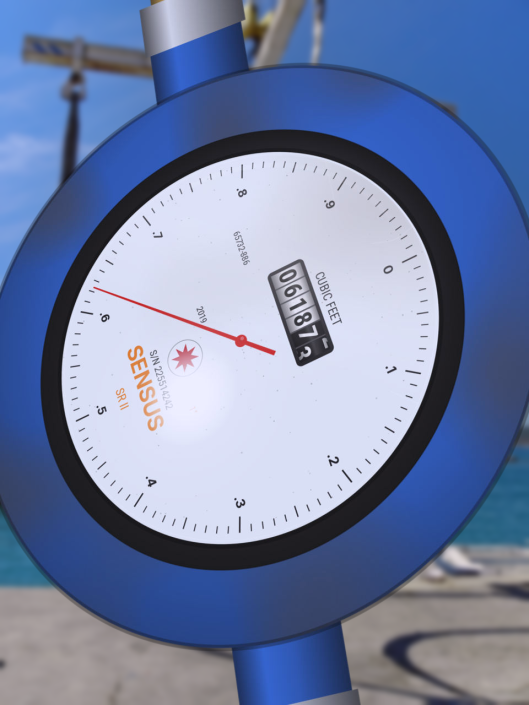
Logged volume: 61872.62,ft³
